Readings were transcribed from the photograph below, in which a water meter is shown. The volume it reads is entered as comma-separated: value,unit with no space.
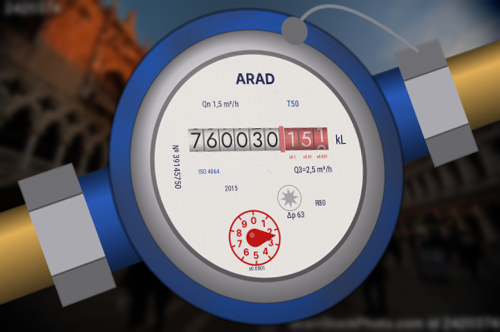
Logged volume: 760030.1512,kL
